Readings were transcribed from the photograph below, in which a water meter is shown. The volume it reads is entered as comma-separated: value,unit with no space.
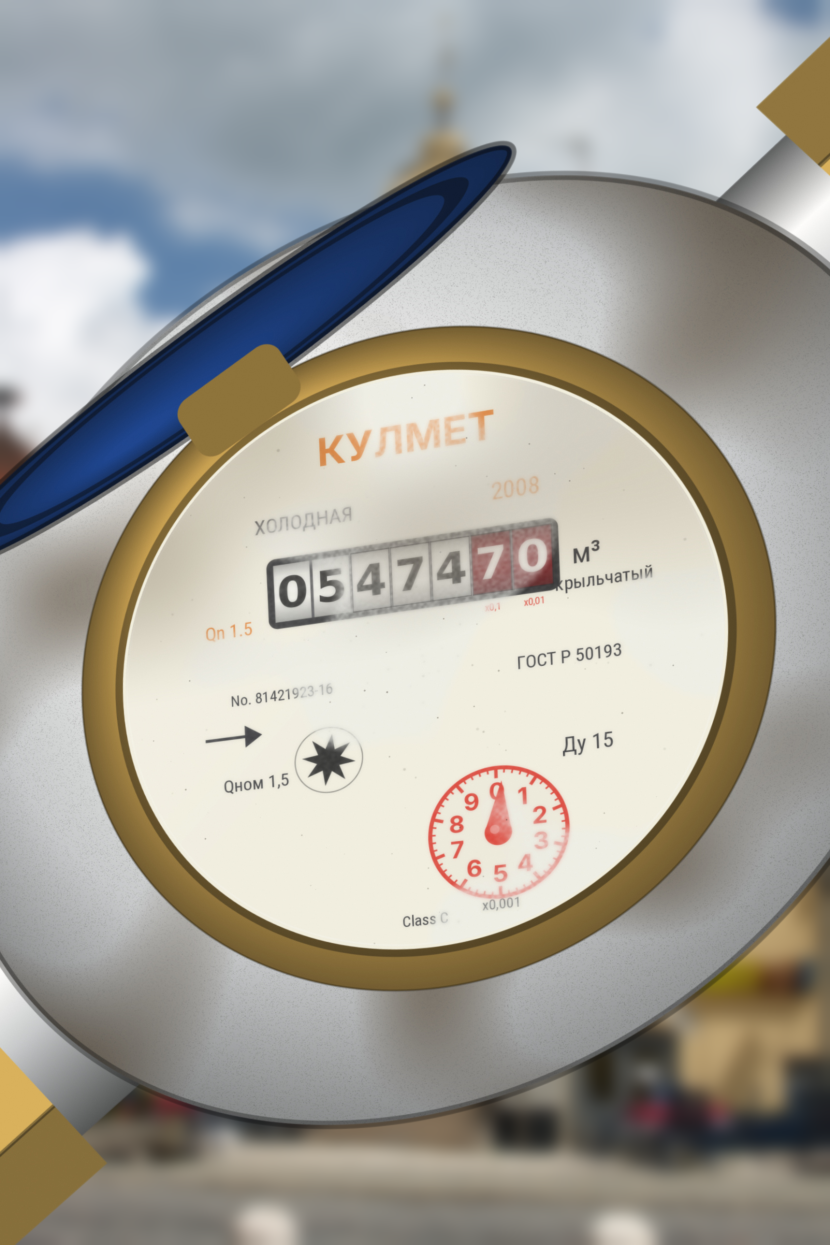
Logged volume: 5474.700,m³
